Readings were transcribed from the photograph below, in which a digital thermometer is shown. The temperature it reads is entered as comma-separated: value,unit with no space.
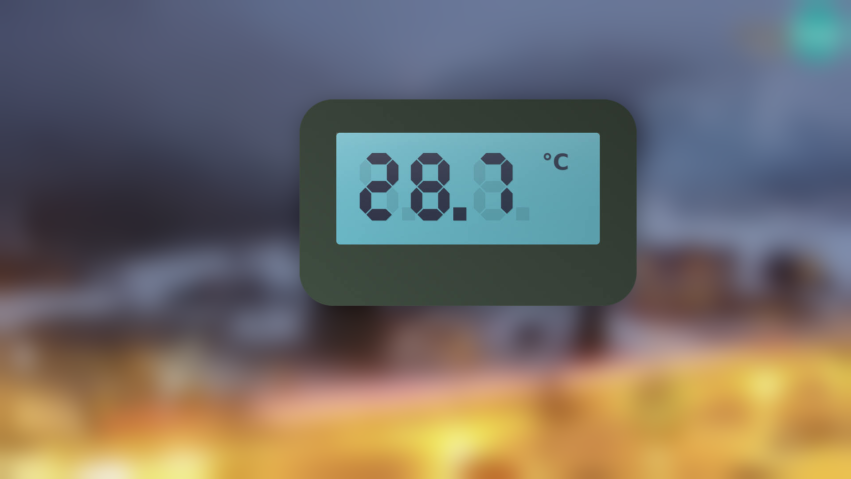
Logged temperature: 28.7,°C
